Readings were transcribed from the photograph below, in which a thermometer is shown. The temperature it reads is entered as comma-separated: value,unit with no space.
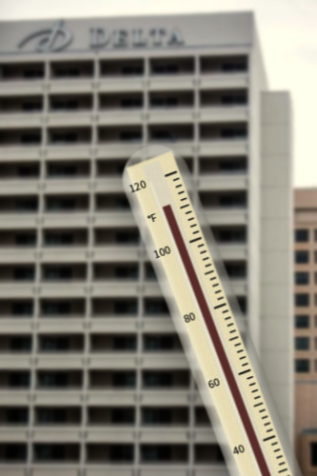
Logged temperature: 112,°F
